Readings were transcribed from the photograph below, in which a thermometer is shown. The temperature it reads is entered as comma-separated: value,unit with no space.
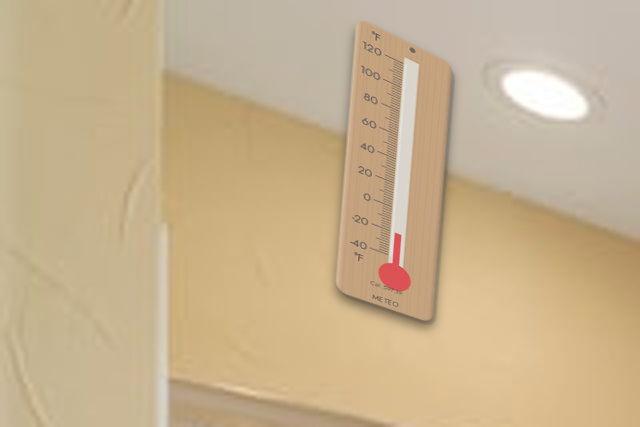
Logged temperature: -20,°F
